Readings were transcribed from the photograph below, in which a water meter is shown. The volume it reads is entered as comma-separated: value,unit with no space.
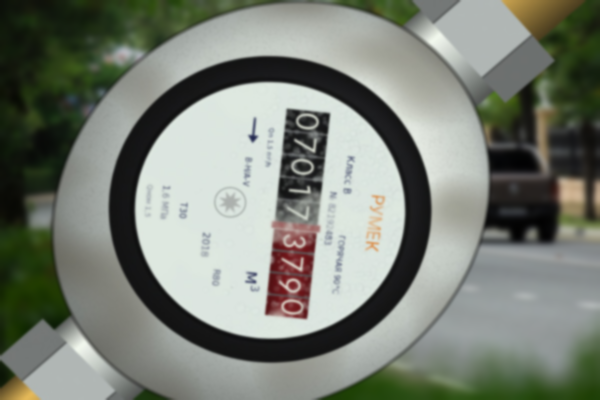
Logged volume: 7017.3790,m³
